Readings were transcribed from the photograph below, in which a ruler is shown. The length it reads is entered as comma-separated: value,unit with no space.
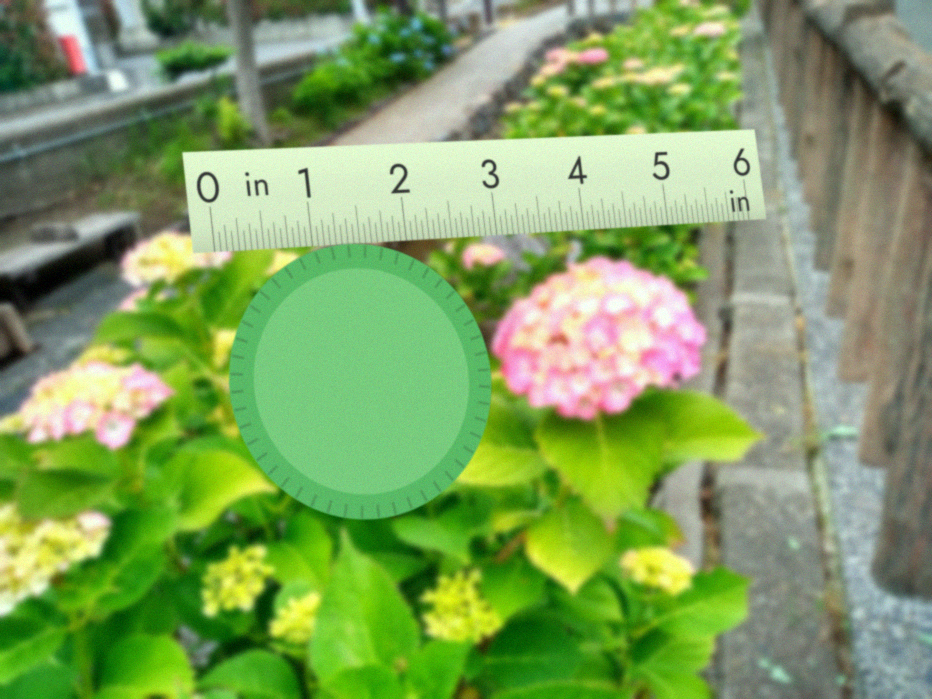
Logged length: 2.75,in
